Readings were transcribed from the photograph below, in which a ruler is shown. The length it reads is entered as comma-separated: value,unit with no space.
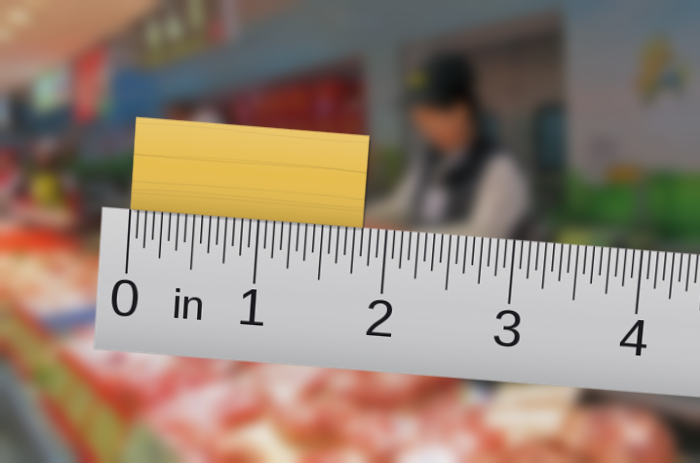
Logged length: 1.8125,in
